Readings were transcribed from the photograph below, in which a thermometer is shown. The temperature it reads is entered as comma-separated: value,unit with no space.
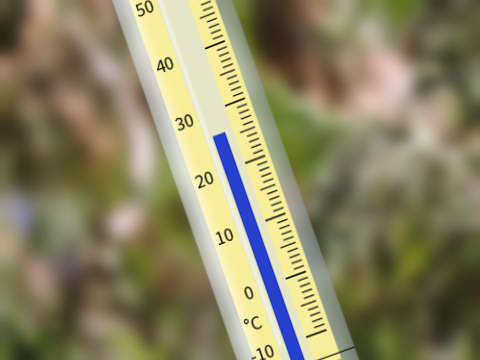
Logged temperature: 26,°C
